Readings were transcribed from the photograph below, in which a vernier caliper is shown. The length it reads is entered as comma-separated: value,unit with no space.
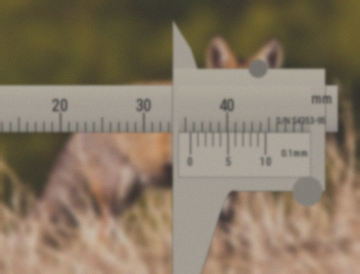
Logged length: 35.6,mm
